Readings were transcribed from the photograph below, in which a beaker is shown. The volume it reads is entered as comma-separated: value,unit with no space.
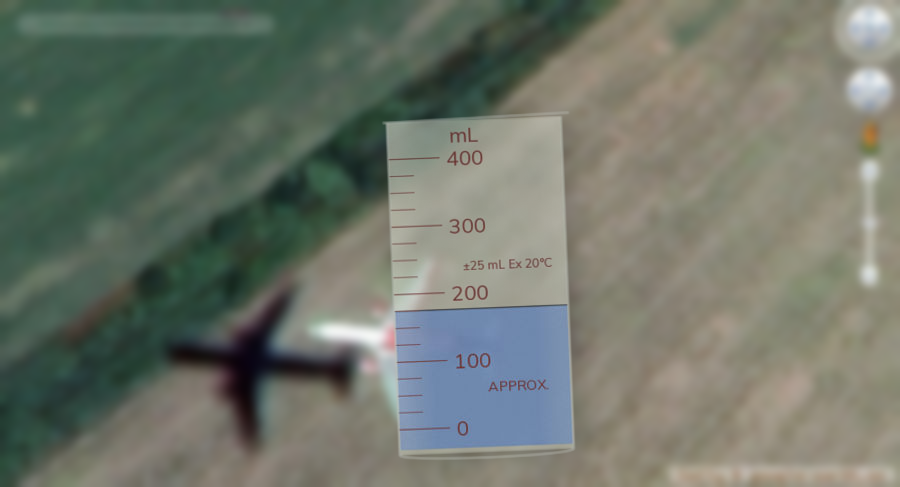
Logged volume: 175,mL
